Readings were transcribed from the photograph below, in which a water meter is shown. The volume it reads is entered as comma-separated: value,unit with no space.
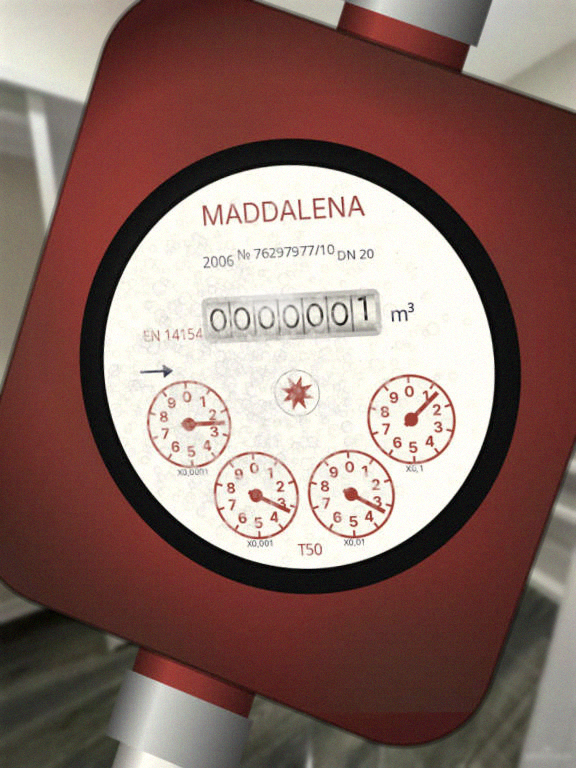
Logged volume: 1.1332,m³
